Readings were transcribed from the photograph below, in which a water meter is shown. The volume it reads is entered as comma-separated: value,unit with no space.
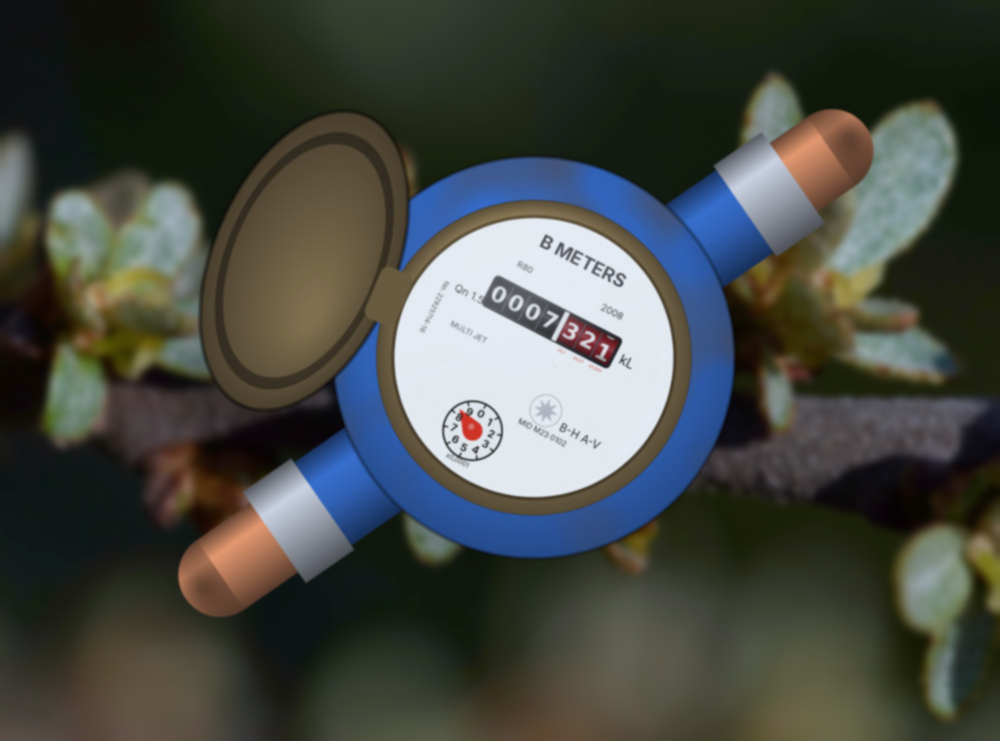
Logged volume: 7.3208,kL
